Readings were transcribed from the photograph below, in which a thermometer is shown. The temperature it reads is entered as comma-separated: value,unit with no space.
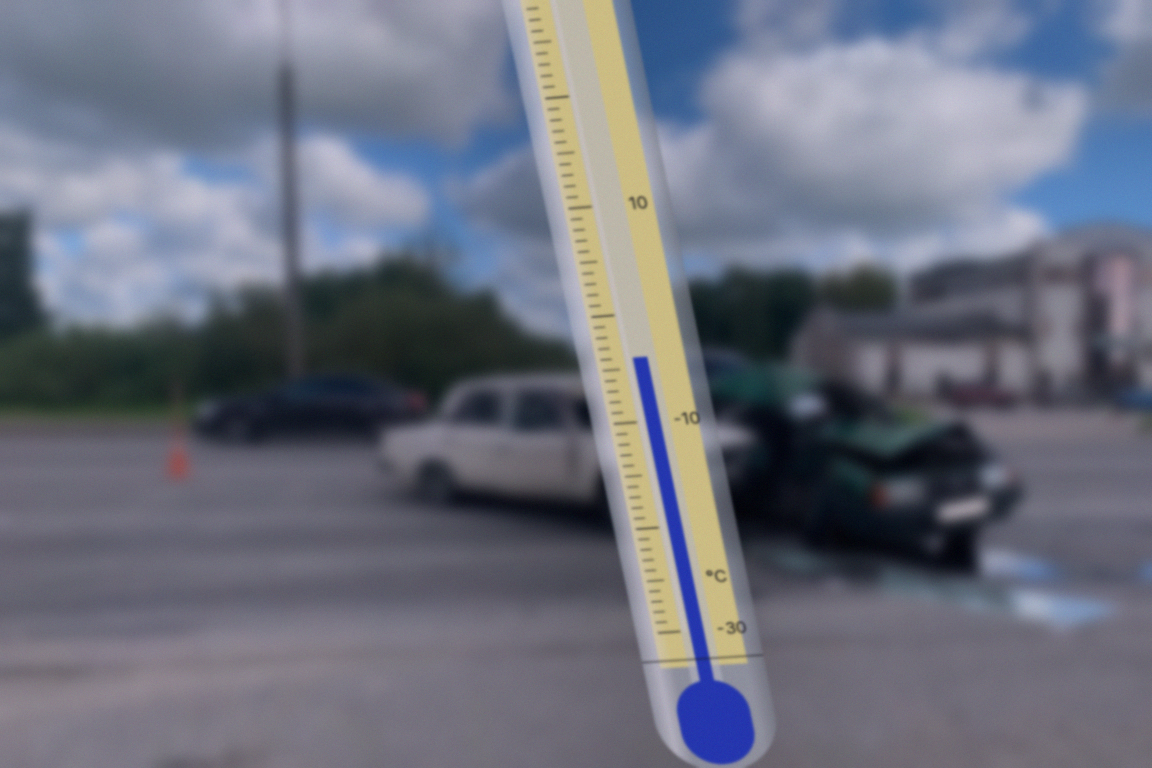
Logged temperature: -4,°C
